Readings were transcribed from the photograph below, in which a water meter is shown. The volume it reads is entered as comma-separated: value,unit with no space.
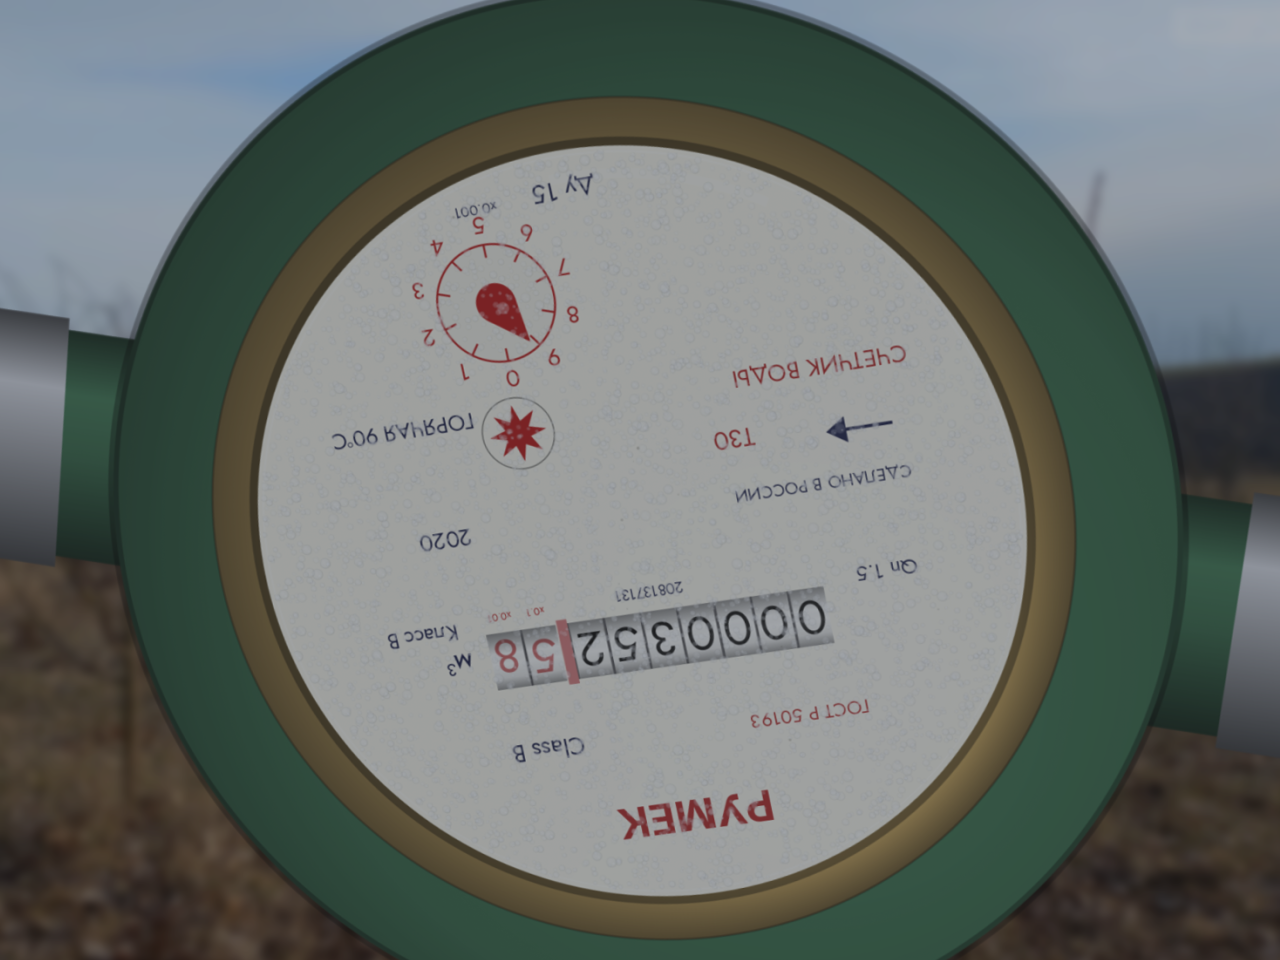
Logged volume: 352.579,m³
